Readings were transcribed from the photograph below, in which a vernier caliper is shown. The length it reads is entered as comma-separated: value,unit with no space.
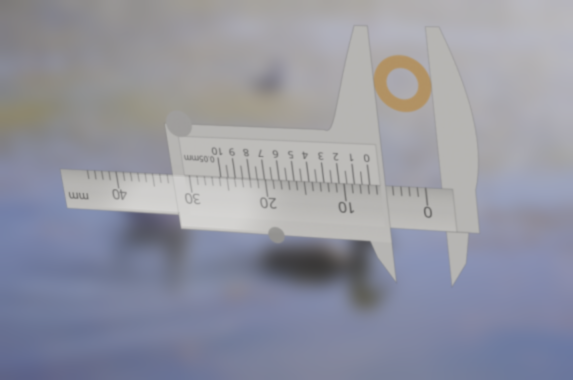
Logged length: 6.8,mm
